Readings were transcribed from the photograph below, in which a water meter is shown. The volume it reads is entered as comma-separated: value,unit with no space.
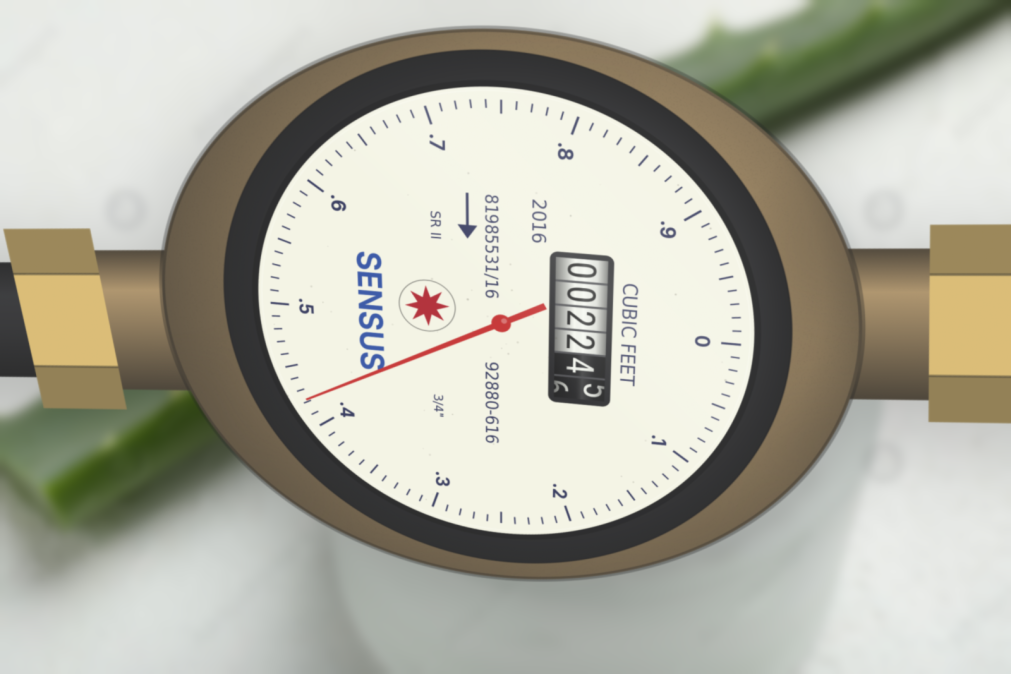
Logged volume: 2245.42,ft³
